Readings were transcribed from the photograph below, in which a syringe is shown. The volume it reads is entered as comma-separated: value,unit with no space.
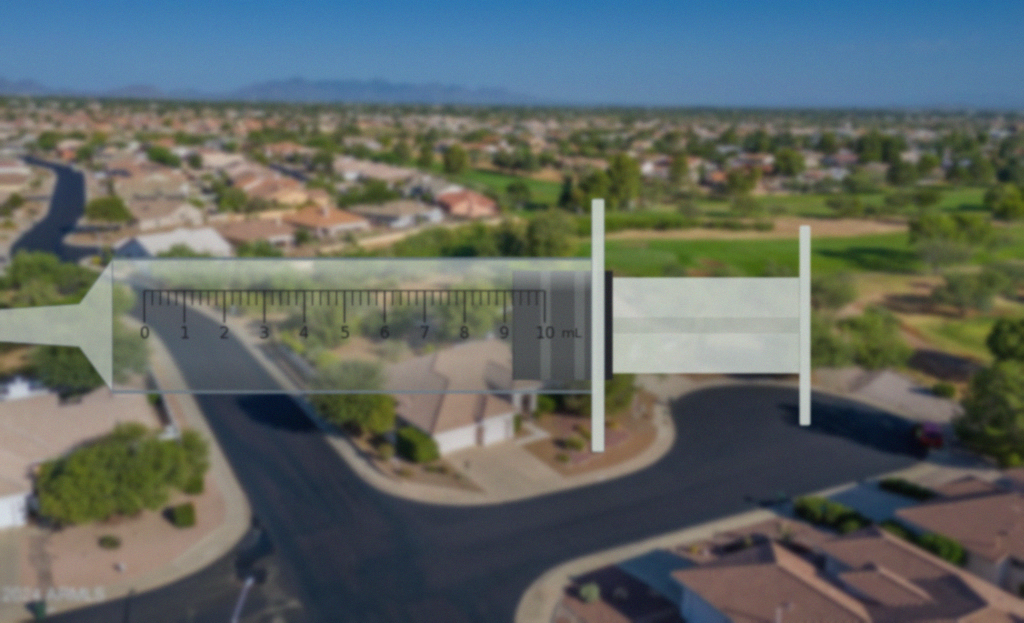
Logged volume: 9.2,mL
